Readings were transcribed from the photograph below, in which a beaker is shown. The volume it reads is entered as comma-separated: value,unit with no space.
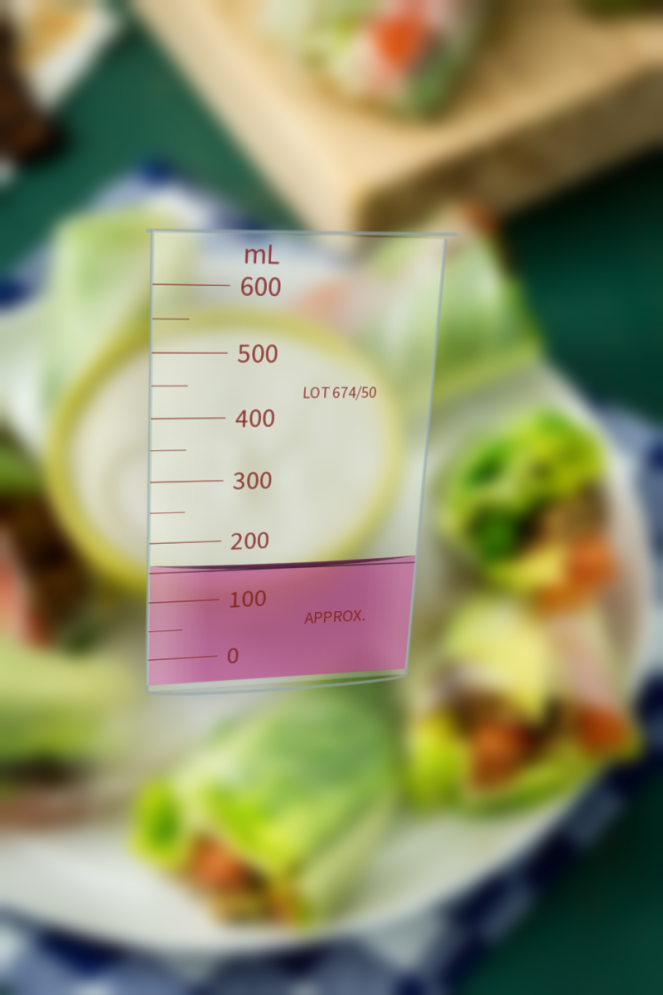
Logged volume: 150,mL
